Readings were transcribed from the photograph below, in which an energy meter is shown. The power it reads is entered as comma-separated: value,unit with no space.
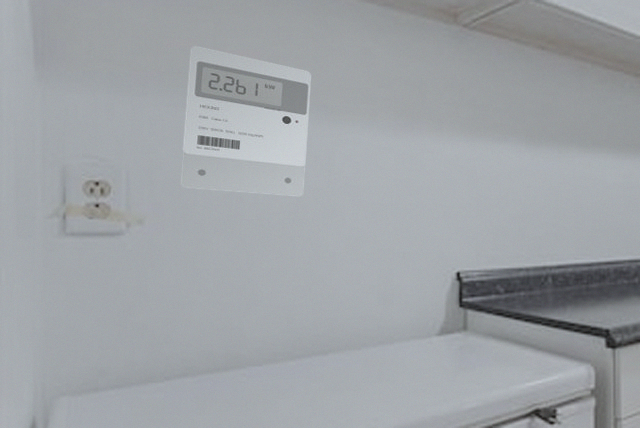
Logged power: 2.261,kW
